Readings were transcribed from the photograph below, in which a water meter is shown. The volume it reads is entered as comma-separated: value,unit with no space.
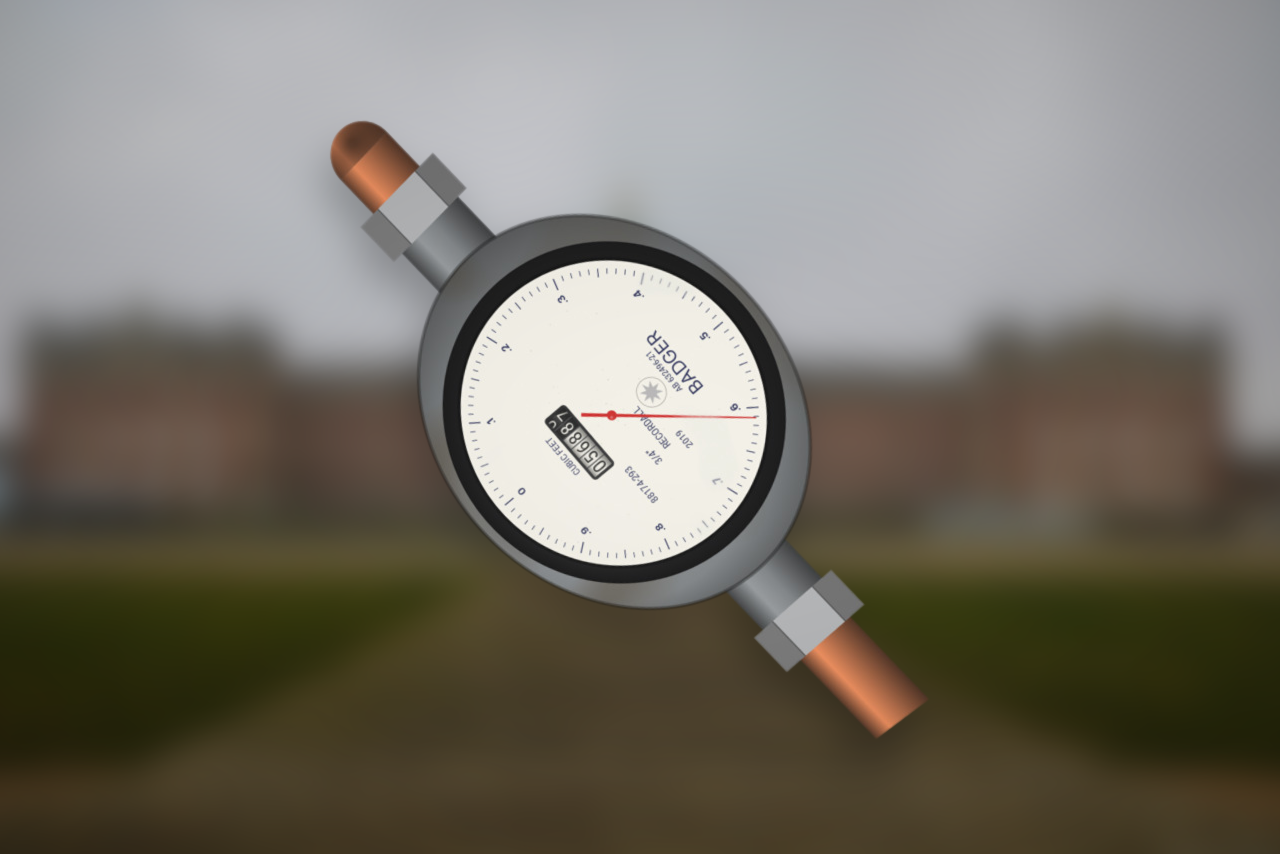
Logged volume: 56886.61,ft³
